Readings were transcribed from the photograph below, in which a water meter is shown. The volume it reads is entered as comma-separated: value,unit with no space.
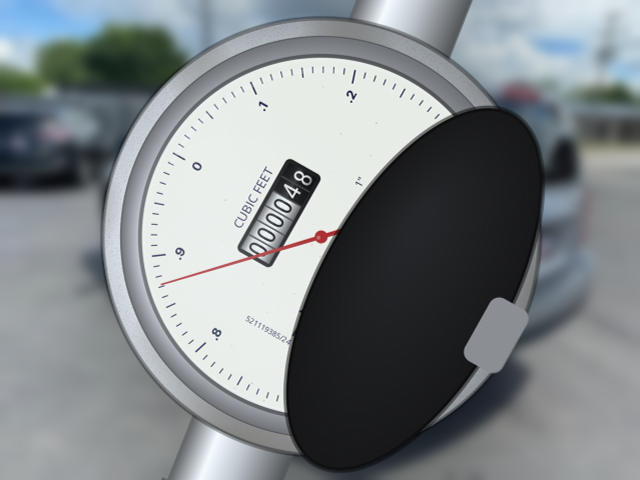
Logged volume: 47.87,ft³
